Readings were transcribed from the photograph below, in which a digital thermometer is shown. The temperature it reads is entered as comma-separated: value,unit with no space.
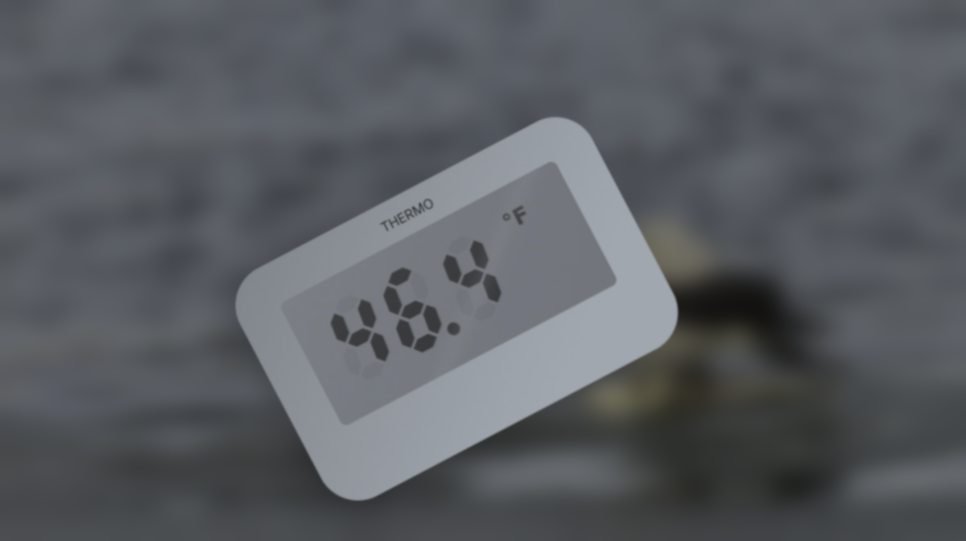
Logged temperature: 46.4,°F
